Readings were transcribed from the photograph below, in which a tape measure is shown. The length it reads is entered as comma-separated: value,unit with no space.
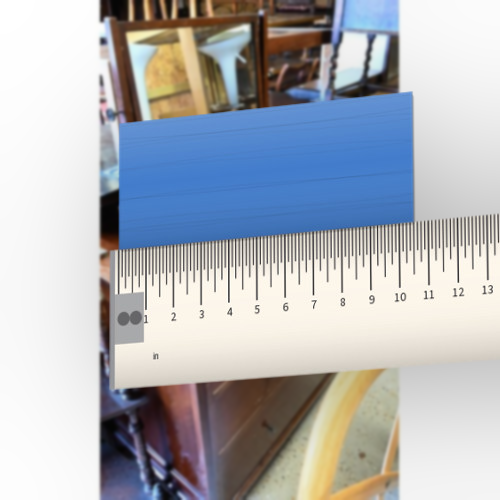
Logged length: 10.5,in
